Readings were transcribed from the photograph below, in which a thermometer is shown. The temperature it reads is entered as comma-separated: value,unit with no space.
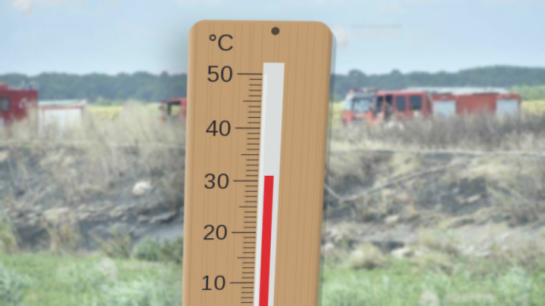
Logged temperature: 31,°C
